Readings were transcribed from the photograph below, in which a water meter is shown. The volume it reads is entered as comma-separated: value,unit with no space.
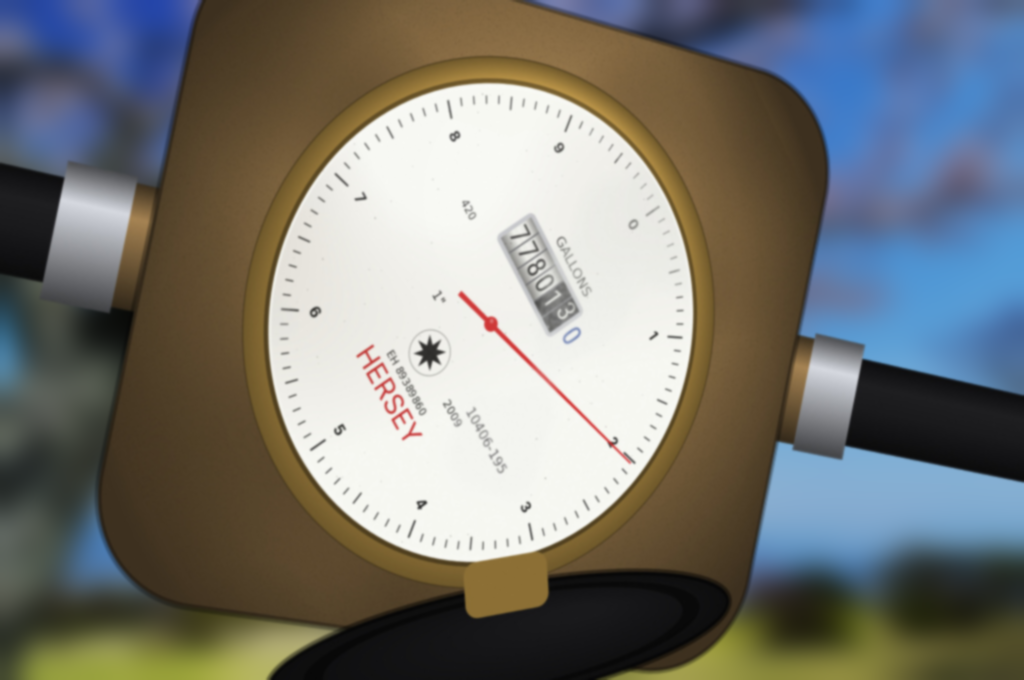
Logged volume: 7780132.0,gal
